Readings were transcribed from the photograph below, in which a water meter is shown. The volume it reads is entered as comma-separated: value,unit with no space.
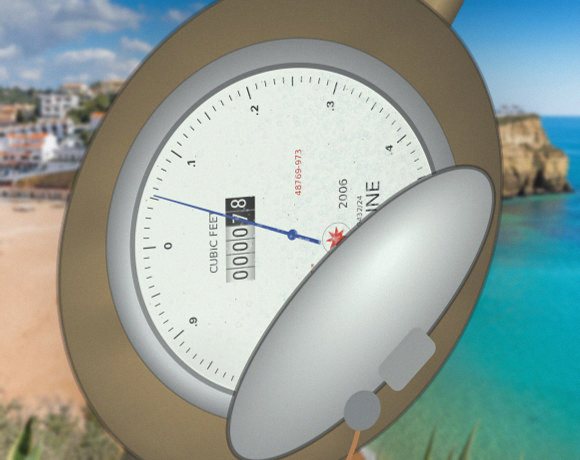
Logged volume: 78.05,ft³
